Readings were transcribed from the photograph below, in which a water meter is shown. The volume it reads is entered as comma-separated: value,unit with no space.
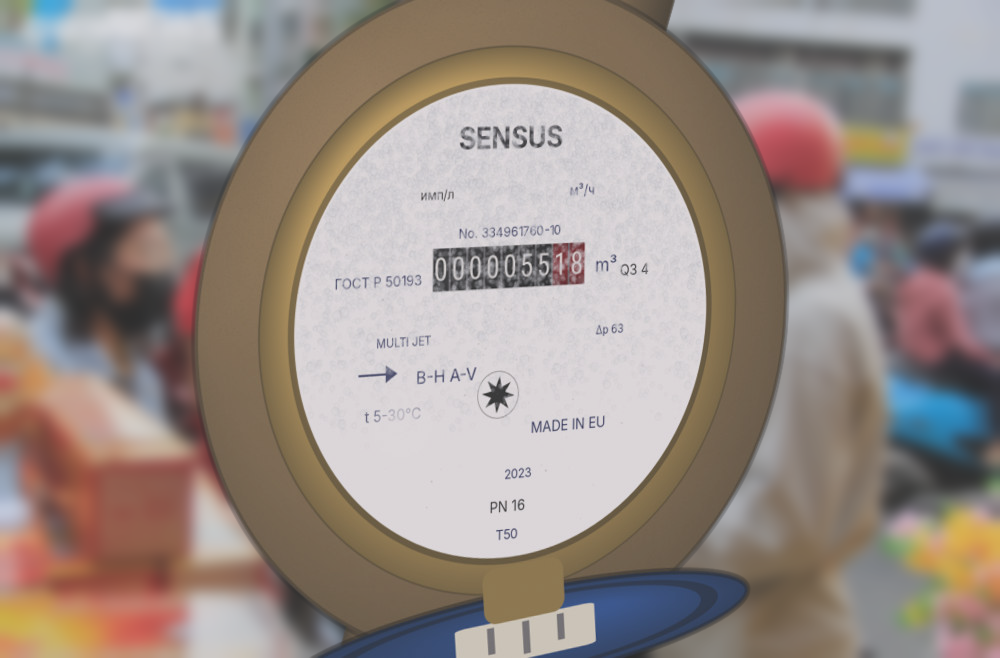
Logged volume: 55.18,m³
